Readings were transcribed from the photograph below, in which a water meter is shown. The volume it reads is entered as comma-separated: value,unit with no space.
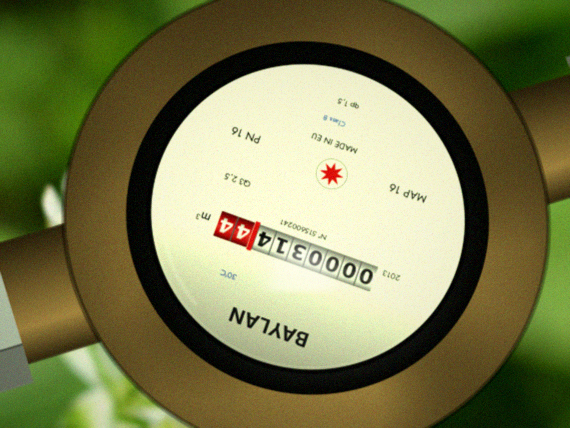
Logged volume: 314.44,m³
